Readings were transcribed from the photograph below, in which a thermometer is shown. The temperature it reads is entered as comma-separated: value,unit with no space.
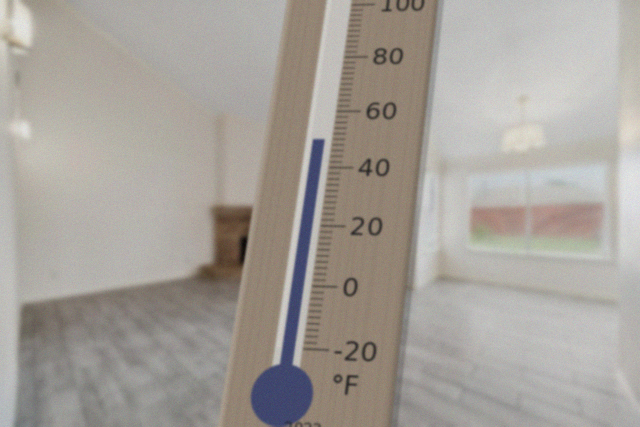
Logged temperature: 50,°F
